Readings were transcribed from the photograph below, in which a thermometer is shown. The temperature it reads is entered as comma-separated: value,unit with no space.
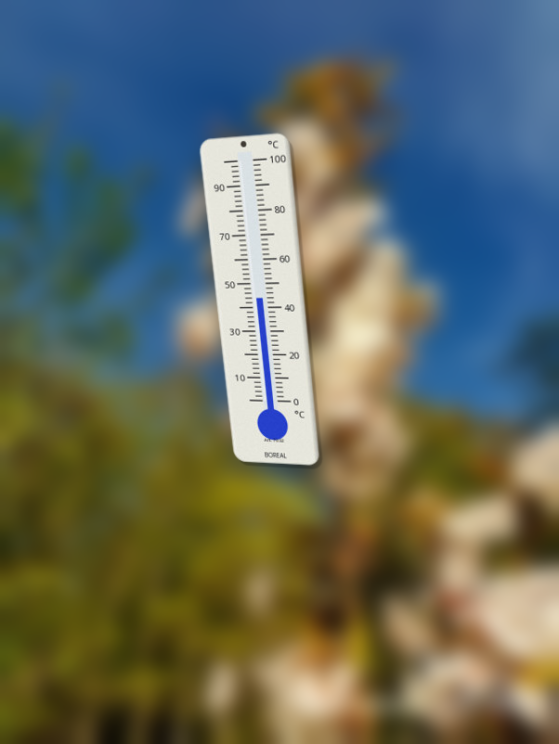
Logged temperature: 44,°C
